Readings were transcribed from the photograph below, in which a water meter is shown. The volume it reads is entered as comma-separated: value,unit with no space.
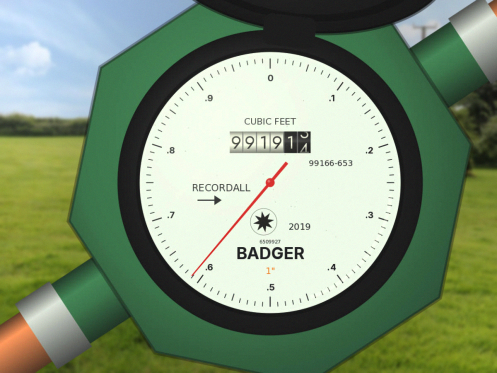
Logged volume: 991913.61,ft³
